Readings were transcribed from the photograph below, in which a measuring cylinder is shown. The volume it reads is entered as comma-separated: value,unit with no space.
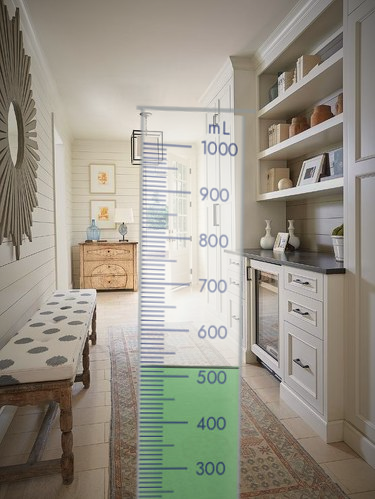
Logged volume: 520,mL
